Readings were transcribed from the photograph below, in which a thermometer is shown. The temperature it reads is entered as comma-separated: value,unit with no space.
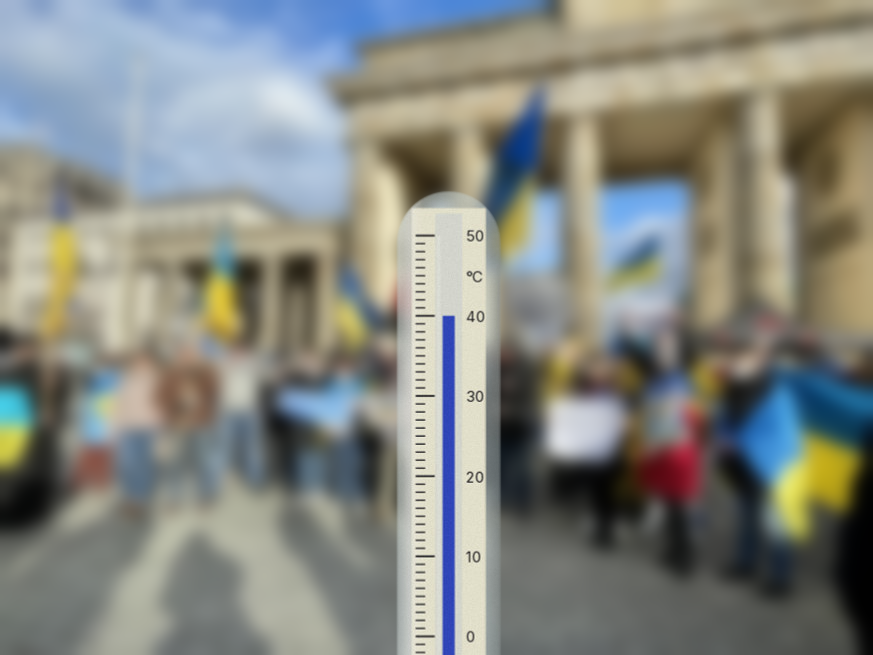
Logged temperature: 40,°C
